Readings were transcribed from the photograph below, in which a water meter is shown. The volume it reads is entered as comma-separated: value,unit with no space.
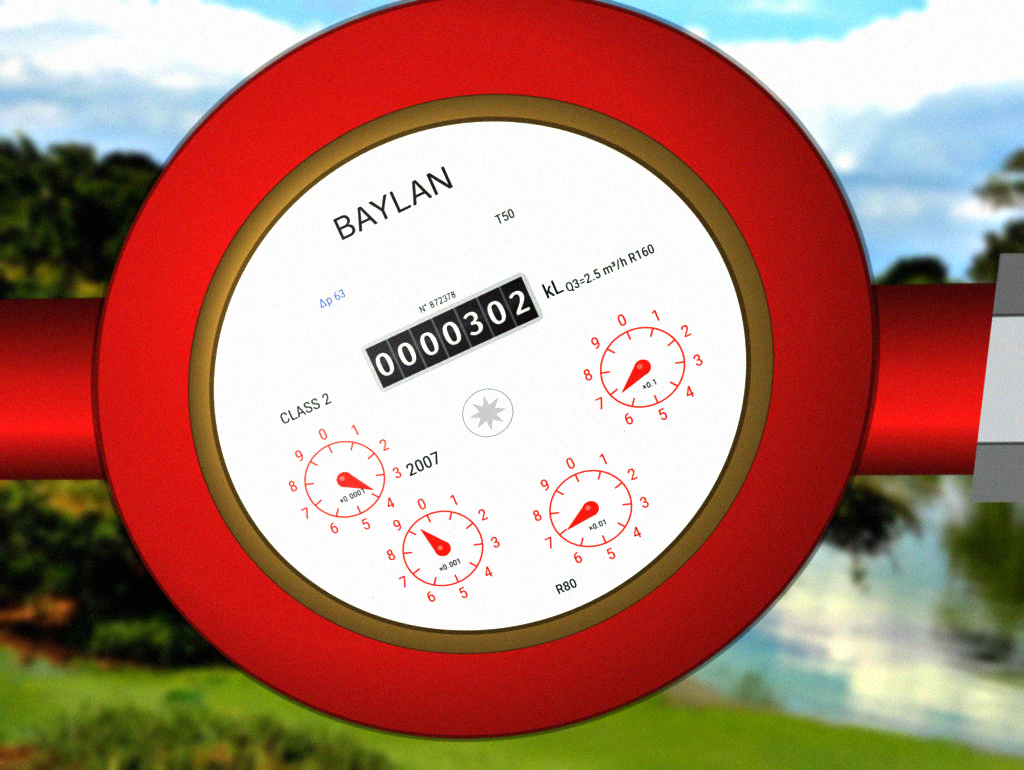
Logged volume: 302.6693,kL
